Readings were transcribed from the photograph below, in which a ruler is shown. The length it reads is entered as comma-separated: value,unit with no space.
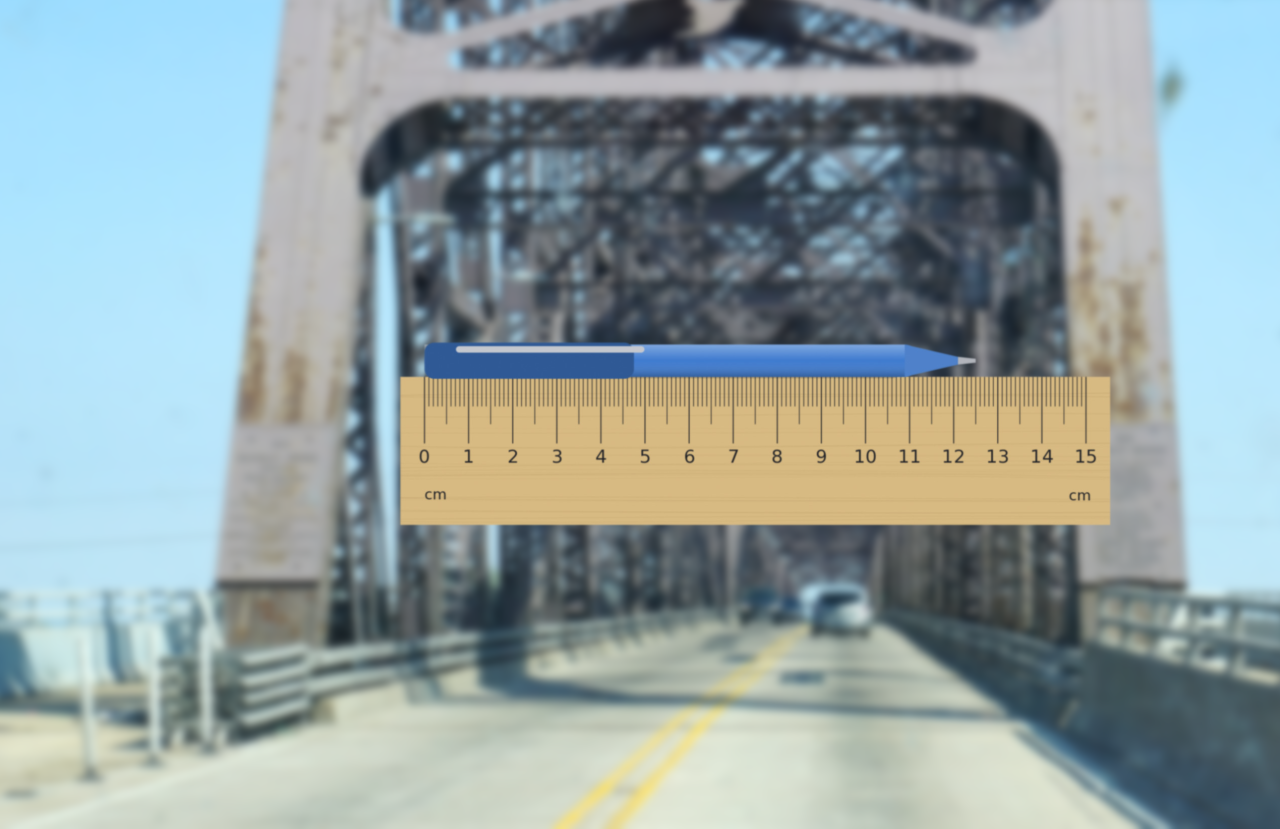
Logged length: 12.5,cm
